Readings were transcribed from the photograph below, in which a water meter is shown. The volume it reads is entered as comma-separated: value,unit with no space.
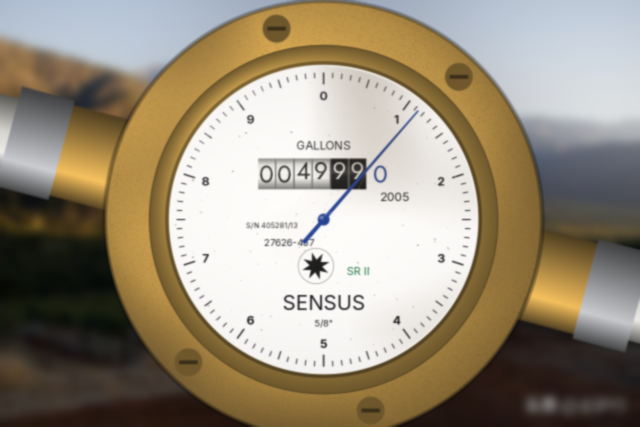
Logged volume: 49991.1,gal
